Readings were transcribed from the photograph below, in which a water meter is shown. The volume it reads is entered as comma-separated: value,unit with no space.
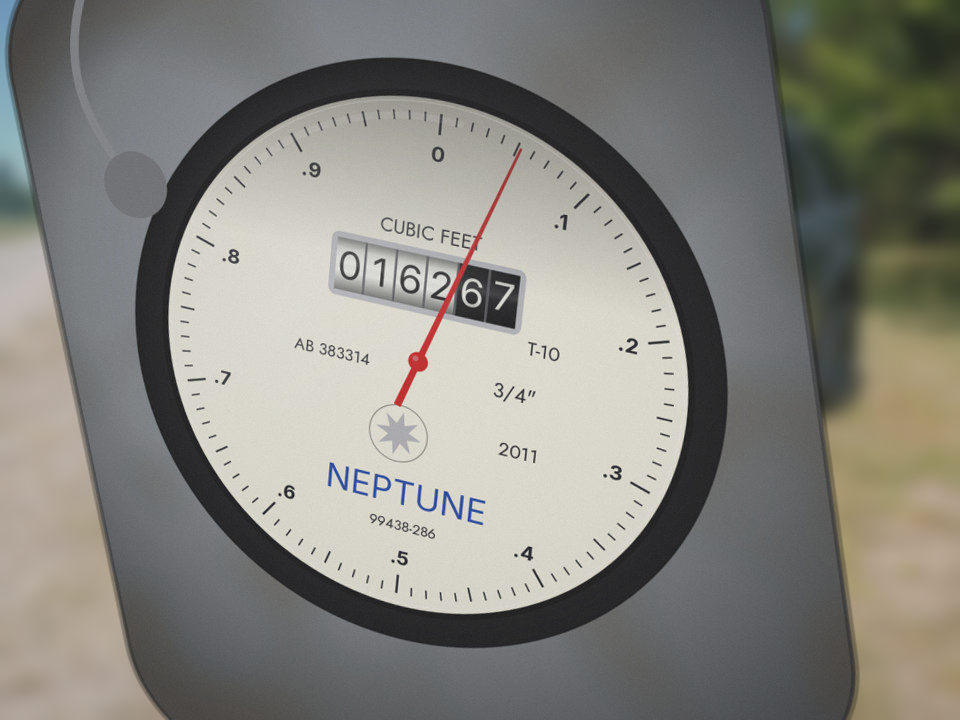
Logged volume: 16267.05,ft³
